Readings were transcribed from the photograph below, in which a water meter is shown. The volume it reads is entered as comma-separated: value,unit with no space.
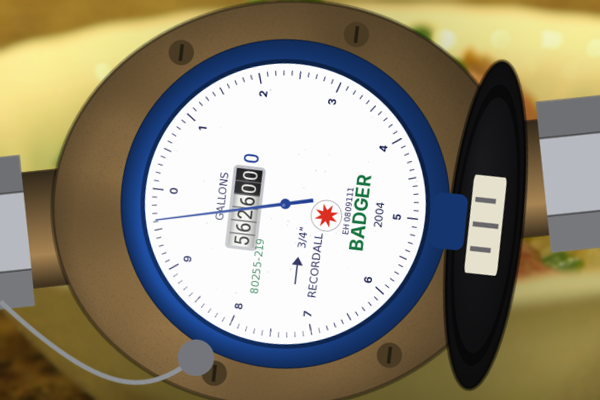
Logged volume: 5625999.6,gal
